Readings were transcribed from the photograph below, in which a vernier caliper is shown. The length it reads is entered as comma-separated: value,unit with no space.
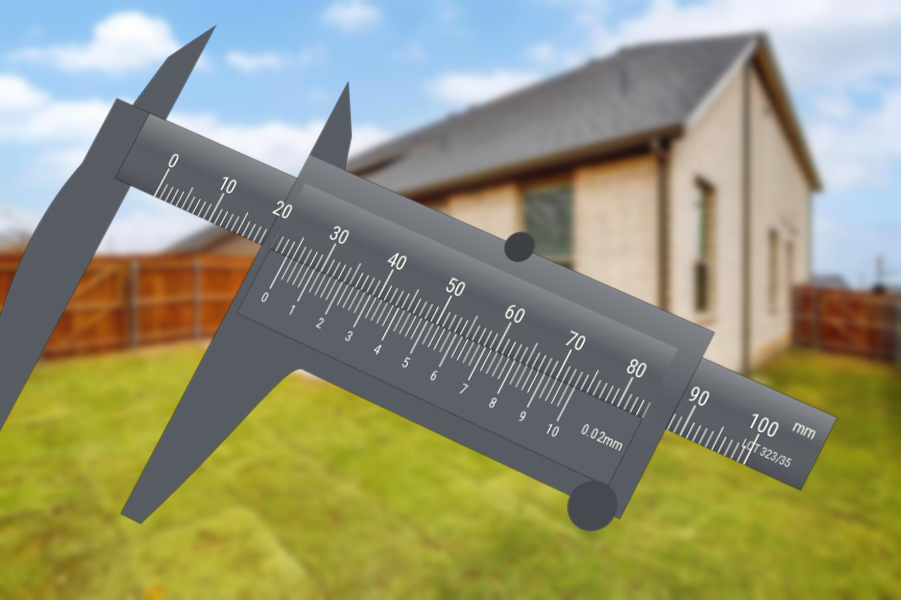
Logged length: 24.0,mm
